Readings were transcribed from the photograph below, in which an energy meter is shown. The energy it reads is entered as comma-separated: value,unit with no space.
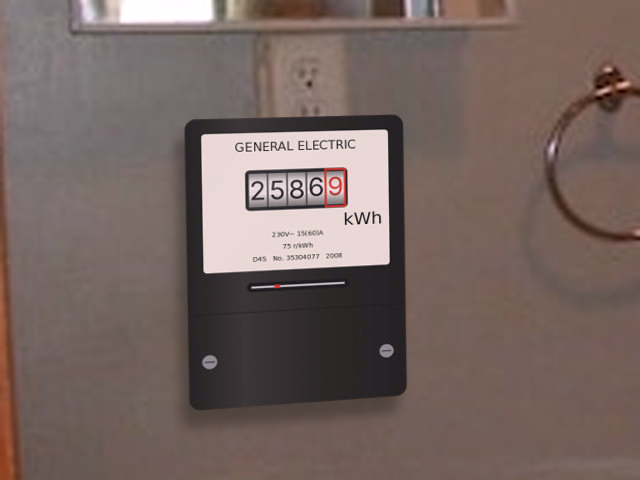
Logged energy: 2586.9,kWh
